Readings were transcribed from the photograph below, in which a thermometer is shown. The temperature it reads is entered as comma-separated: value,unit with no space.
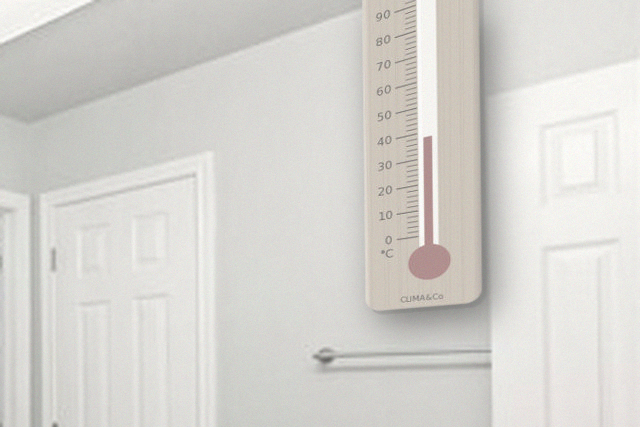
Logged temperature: 38,°C
